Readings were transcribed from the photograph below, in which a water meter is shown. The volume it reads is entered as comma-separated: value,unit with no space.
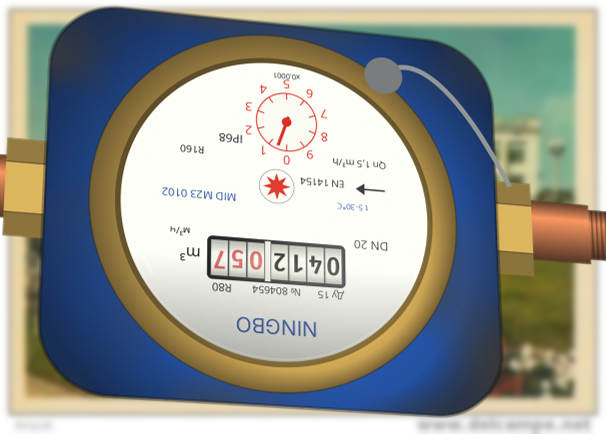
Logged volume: 412.0570,m³
